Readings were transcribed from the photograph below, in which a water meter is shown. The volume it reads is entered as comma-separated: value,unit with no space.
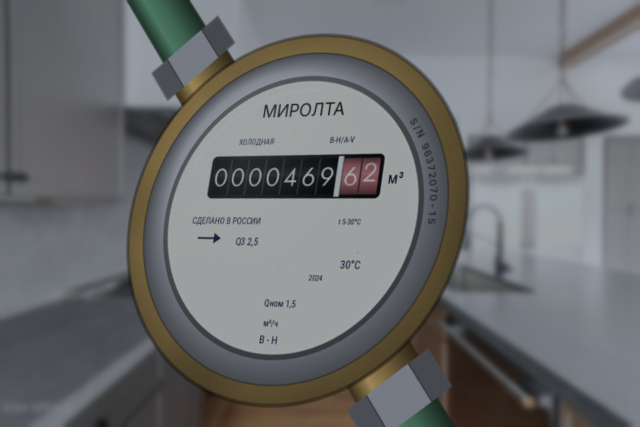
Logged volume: 469.62,m³
